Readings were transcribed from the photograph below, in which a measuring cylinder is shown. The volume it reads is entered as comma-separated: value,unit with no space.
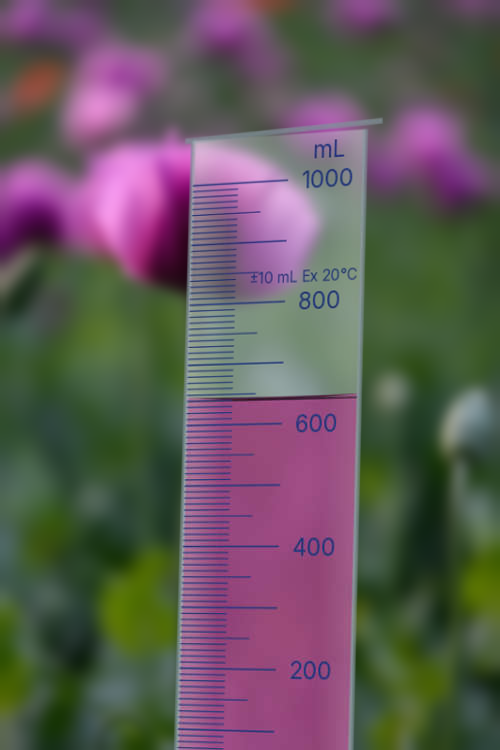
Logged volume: 640,mL
